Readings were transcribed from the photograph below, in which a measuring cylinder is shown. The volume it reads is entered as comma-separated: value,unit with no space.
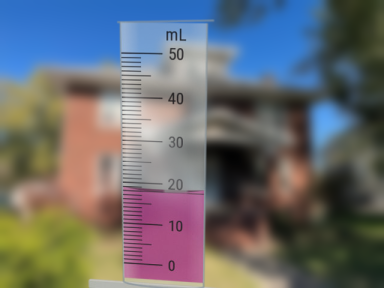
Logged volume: 18,mL
